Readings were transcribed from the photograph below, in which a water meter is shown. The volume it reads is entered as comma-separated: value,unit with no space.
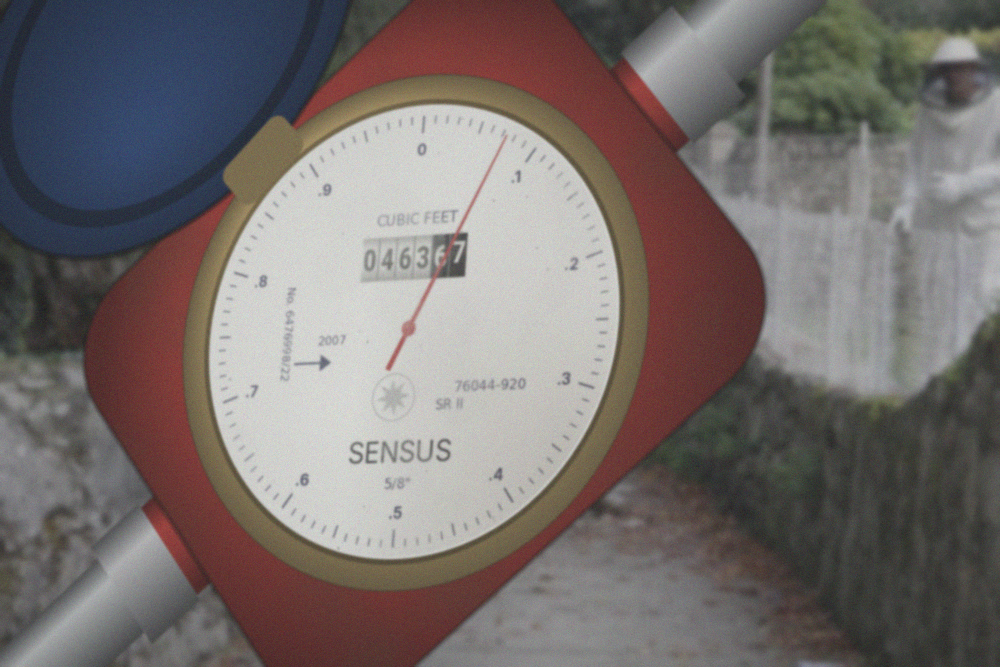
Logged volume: 46367.07,ft³
